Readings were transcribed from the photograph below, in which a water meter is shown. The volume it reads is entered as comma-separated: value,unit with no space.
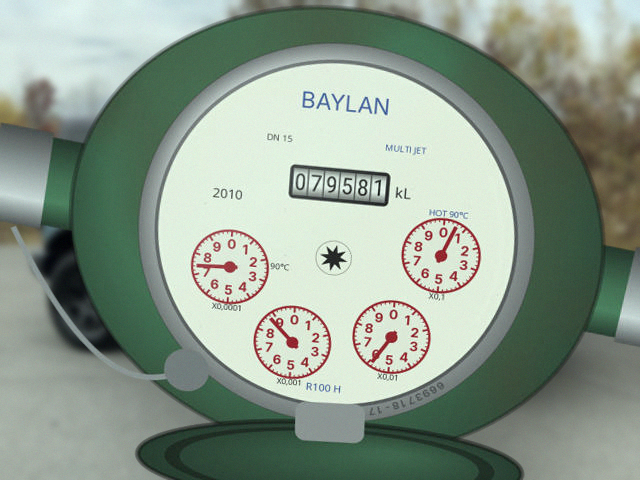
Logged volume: 79581.0587,kL
